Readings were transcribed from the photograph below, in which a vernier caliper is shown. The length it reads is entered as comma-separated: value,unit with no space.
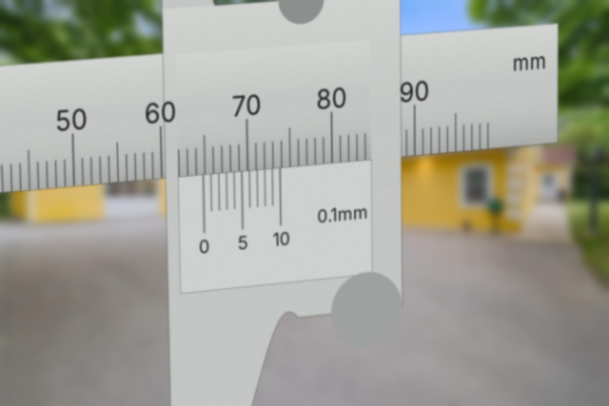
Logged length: 64.8,mm
